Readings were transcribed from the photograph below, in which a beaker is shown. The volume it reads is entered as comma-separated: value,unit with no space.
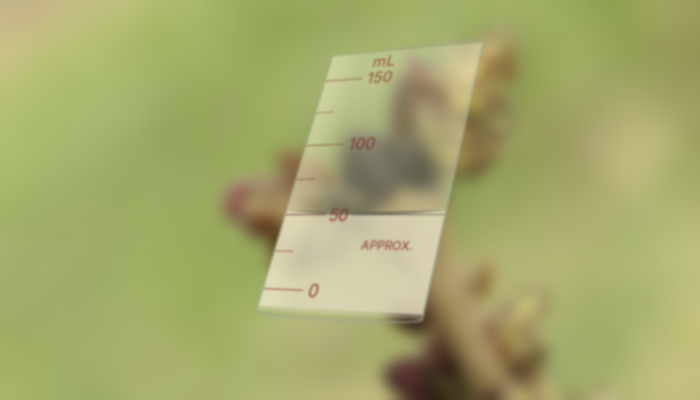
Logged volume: 50,mL
